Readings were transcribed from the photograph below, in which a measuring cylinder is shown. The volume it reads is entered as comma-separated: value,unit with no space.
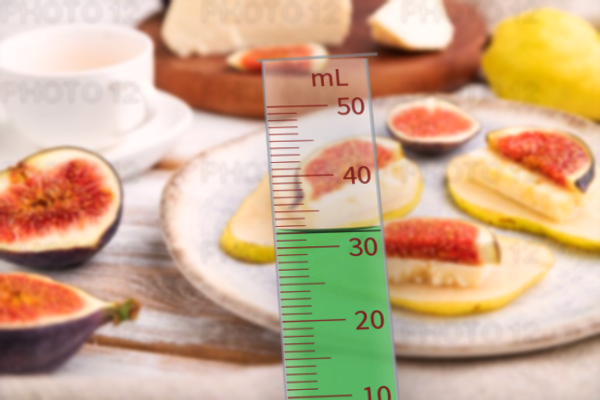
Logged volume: 32,mL
